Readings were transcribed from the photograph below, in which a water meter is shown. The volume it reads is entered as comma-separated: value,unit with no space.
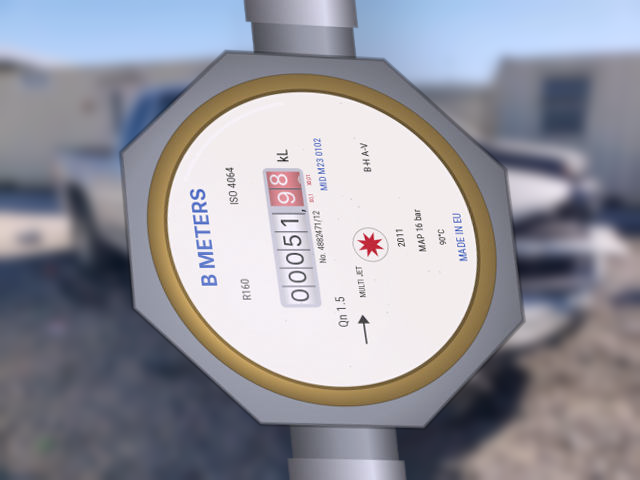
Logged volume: 51.98,kL
